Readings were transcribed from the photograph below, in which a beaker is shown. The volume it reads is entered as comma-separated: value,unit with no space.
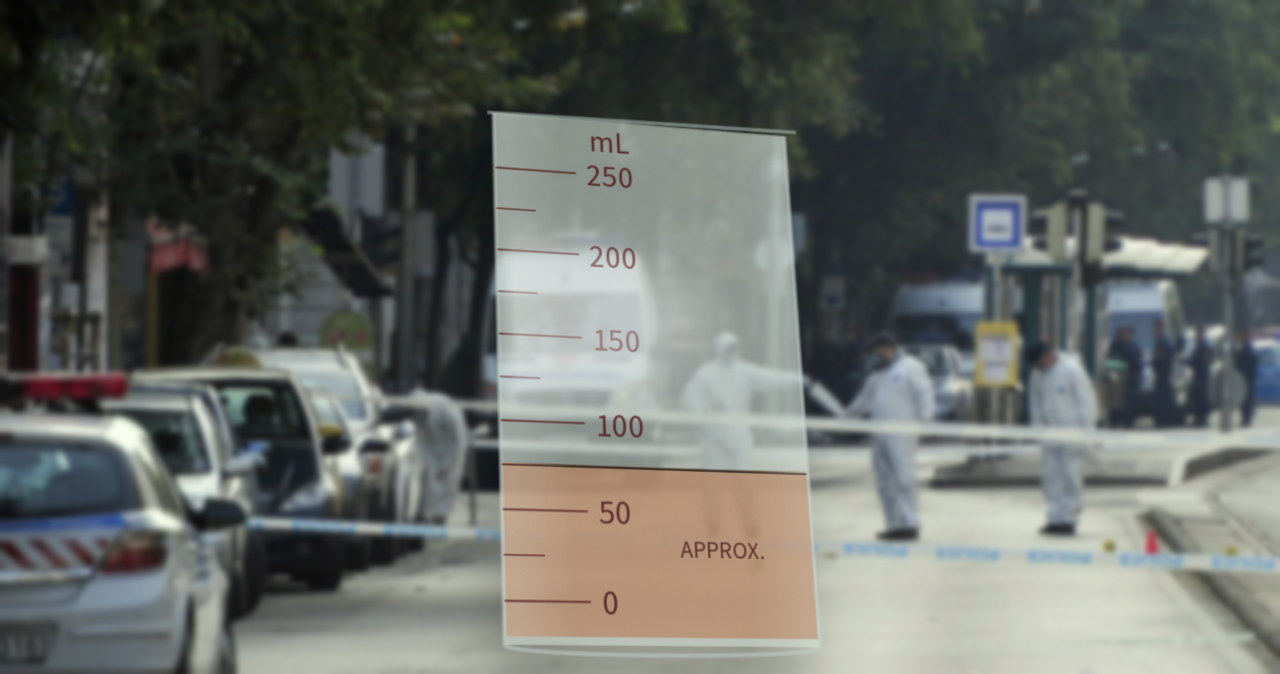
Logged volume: 75,mL
